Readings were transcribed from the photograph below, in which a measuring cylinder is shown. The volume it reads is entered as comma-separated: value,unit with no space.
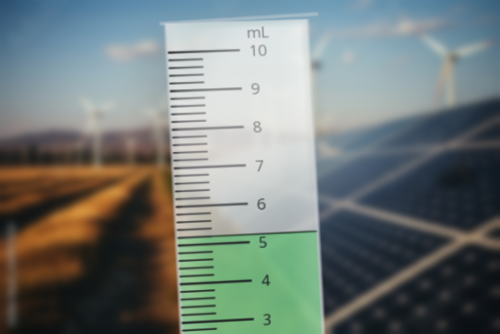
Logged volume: 5.2,mL
